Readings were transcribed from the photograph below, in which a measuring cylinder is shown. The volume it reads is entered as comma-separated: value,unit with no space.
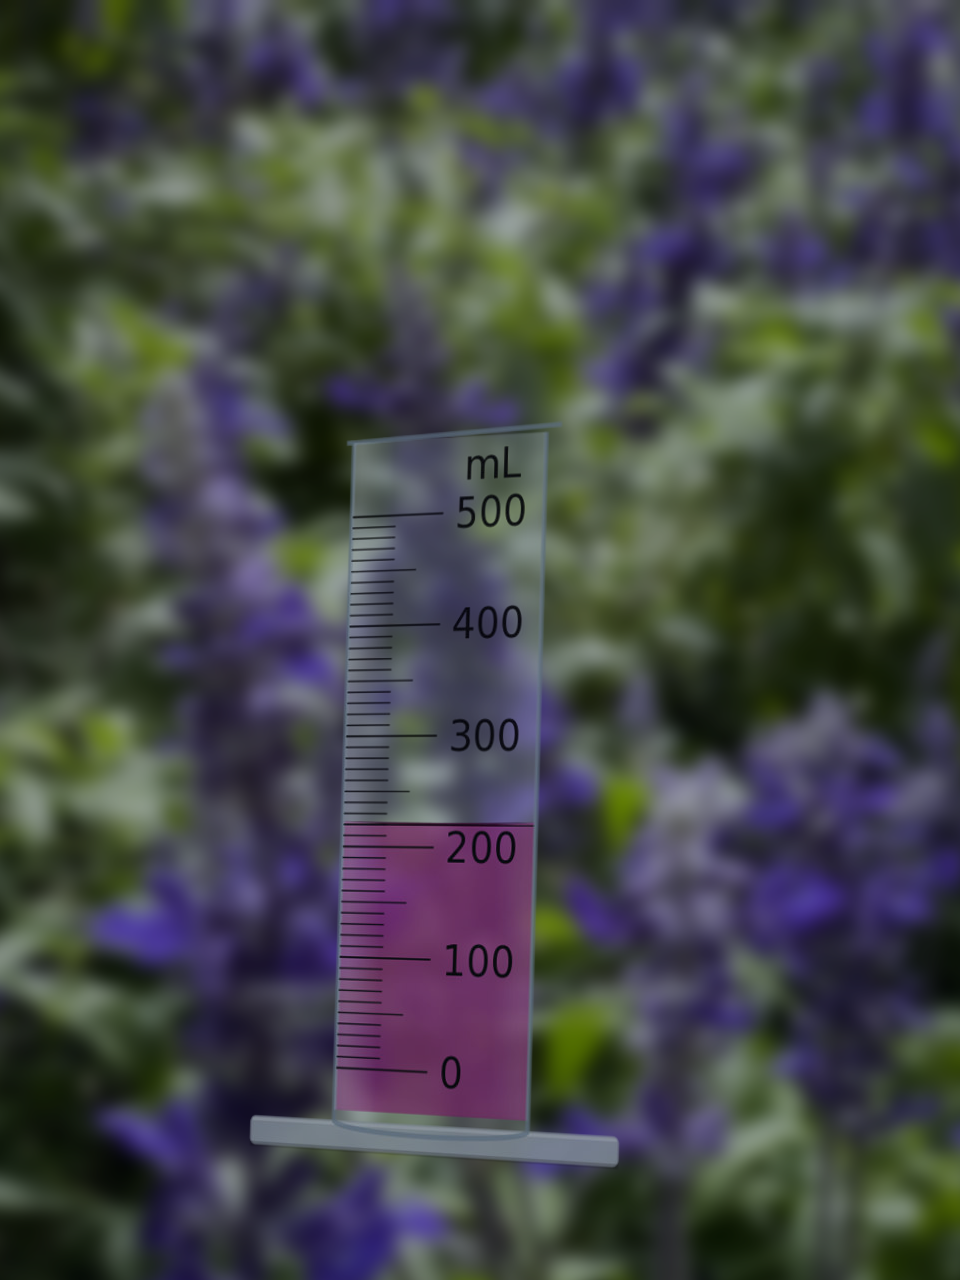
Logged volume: 220,mL
